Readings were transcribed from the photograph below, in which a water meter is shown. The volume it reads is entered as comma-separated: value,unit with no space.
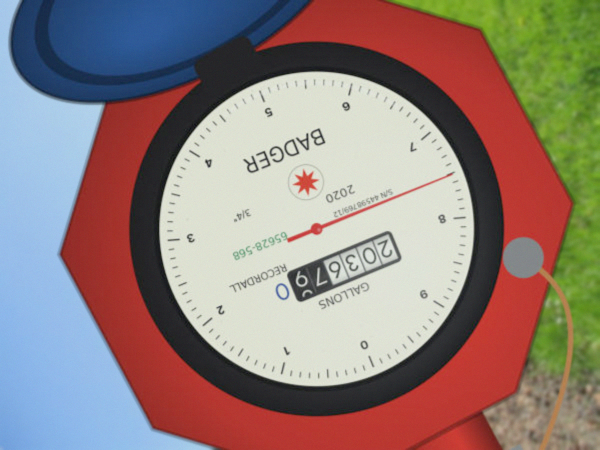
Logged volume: 2036787.5,gal
